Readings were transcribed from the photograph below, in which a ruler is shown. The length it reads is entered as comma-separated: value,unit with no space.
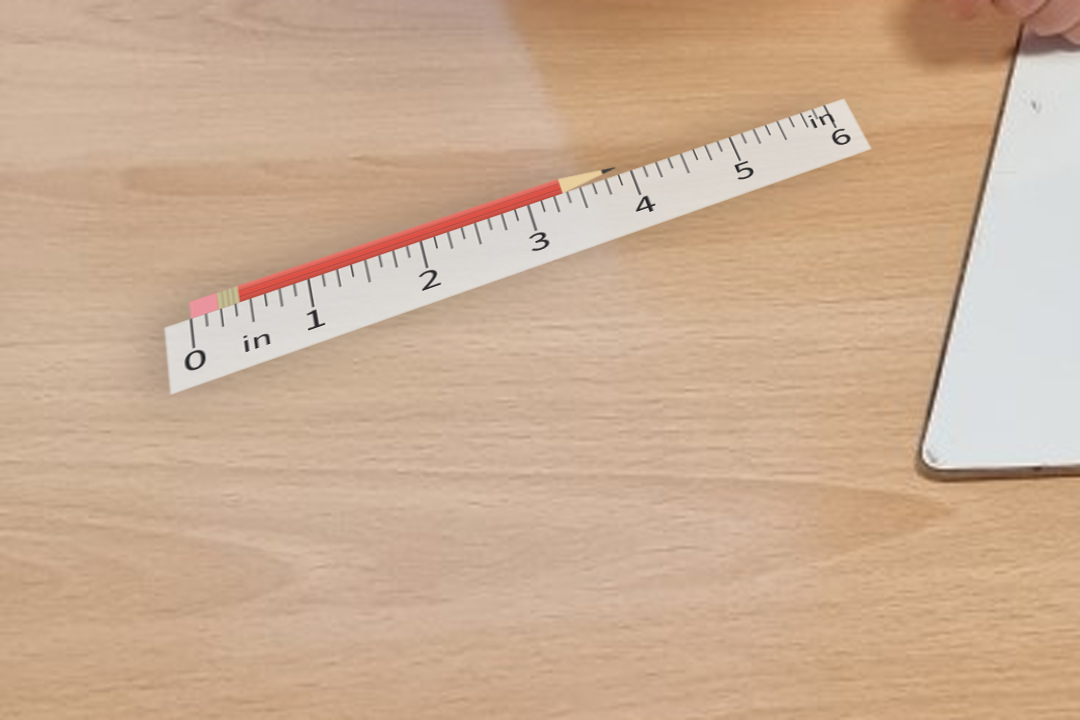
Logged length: 3.875,in
